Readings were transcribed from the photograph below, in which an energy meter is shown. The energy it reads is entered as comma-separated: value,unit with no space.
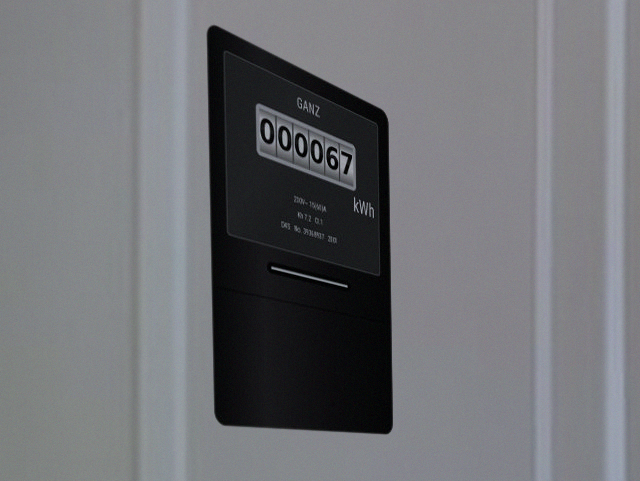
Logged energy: 67,kWh
